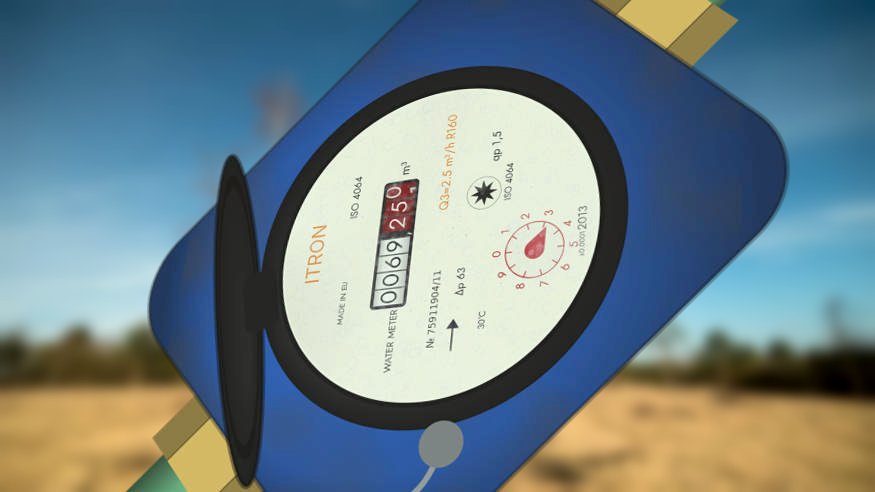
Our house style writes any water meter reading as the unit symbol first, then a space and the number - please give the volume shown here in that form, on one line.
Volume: m³ 69.2503
